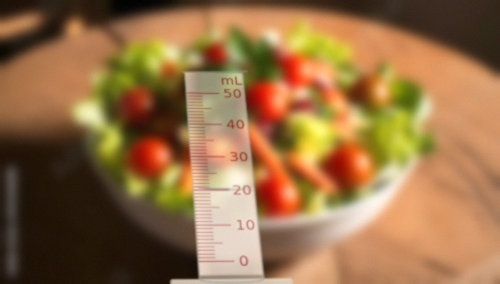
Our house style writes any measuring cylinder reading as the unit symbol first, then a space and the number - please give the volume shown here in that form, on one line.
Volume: mL 20
